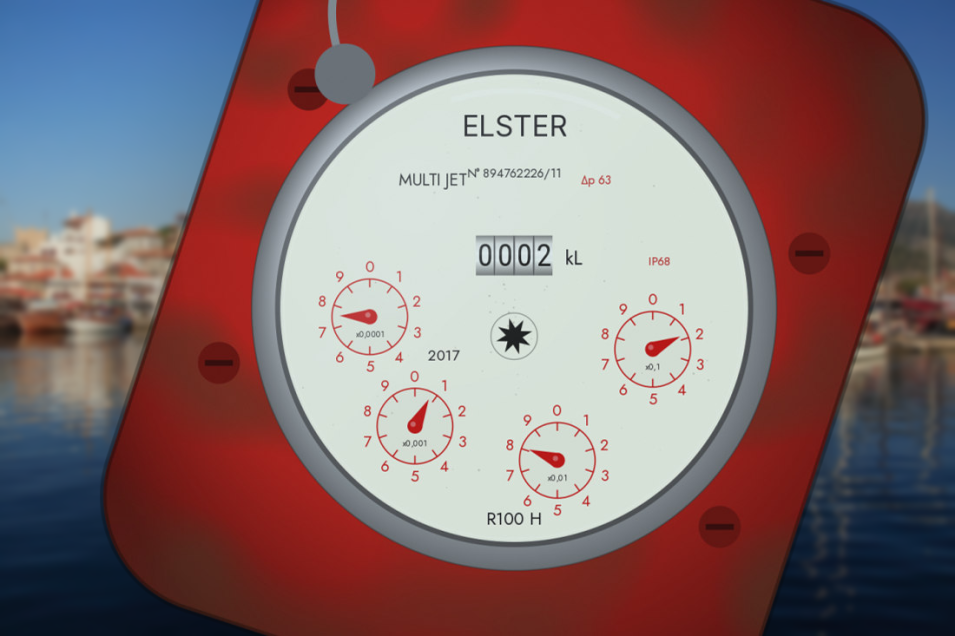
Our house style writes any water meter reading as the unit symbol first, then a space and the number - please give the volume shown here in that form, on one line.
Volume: kL 2.1807
